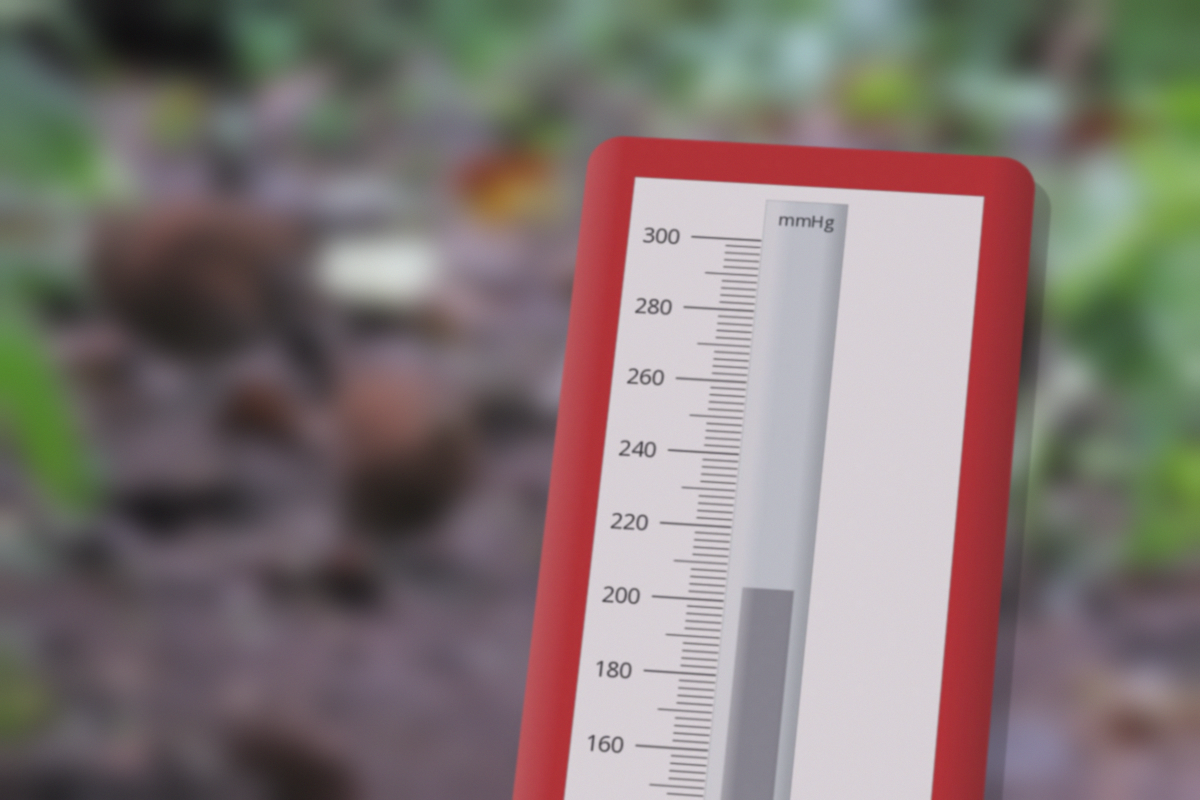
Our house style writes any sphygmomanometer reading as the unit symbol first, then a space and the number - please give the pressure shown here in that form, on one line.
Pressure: mmHg 204
